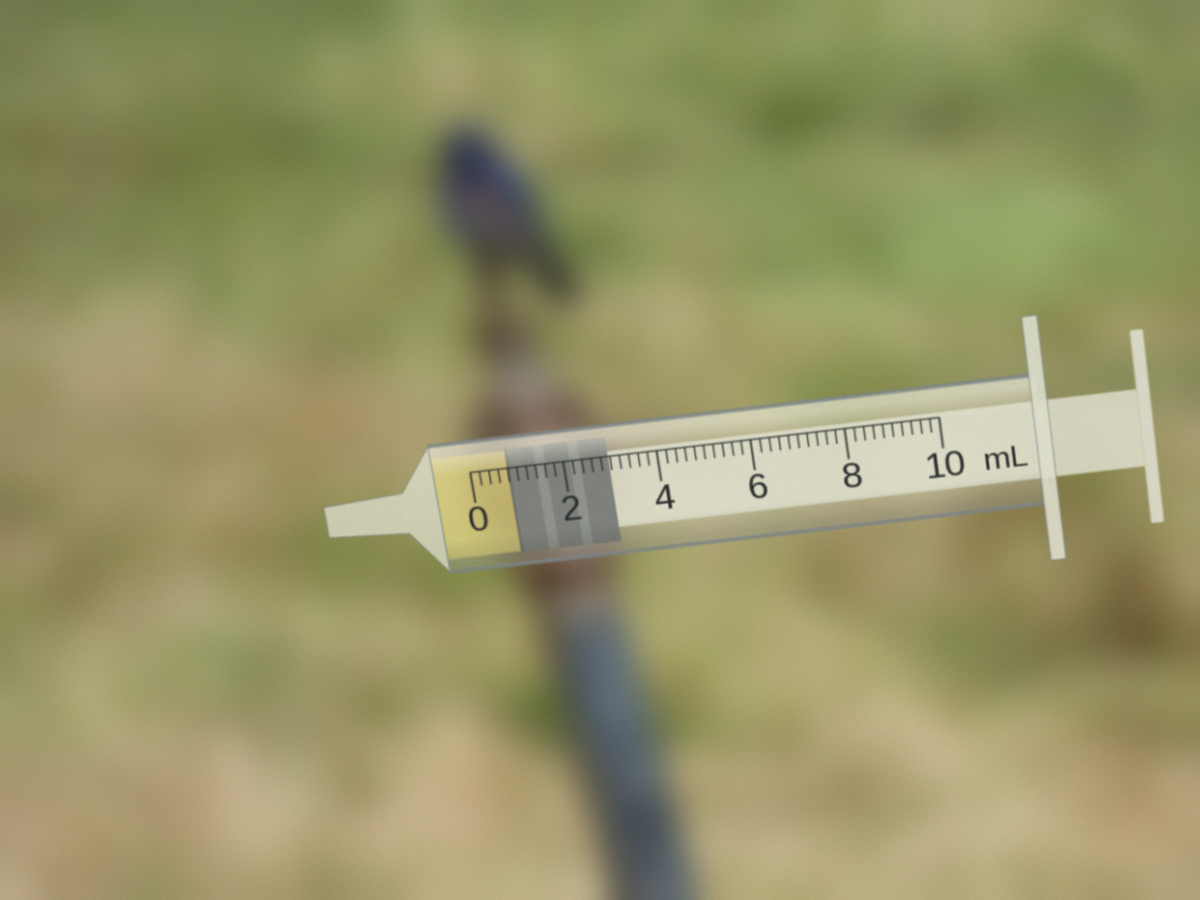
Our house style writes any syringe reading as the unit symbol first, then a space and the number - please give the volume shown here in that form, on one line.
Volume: mL 0.8
